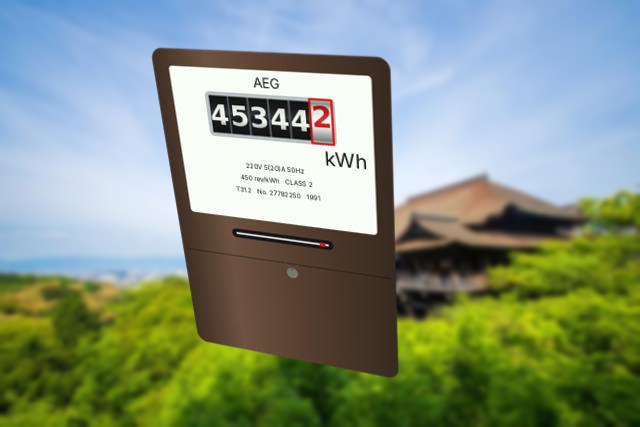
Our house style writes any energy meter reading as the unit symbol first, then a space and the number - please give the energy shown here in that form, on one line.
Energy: kWh 45344.2
